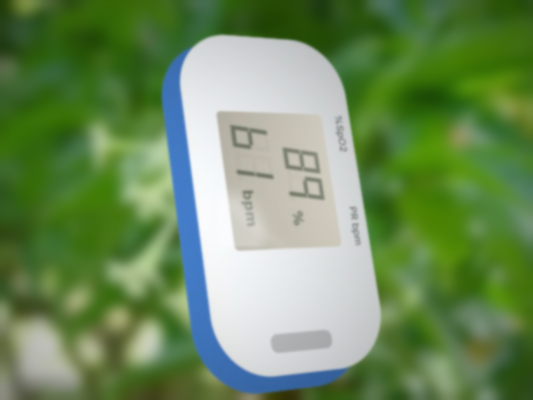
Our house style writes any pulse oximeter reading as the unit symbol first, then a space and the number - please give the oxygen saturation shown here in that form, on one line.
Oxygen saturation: % 89
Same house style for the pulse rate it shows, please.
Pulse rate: bpm 61
